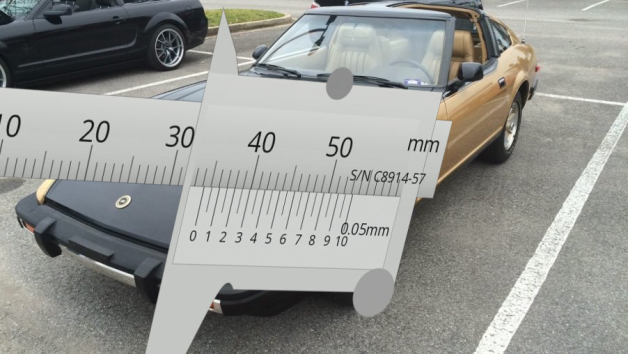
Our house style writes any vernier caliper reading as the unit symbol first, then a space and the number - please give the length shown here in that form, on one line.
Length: mm 34.2
